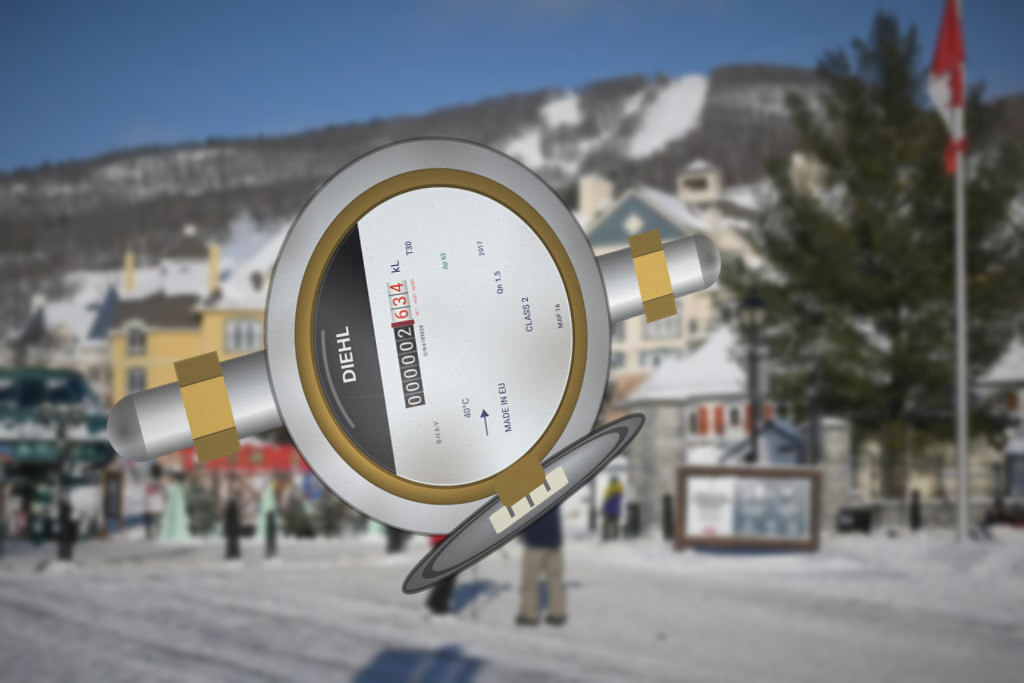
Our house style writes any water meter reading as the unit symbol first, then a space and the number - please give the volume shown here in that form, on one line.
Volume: kL 2.634
